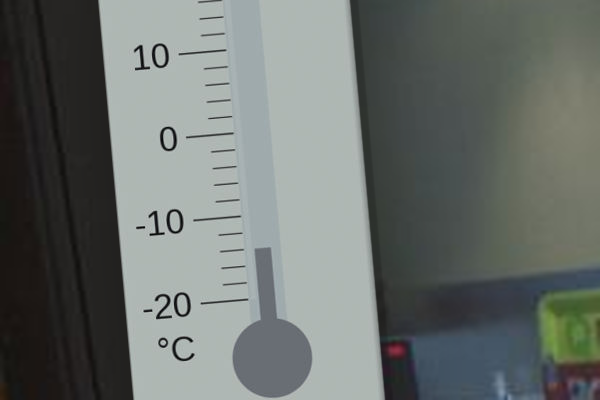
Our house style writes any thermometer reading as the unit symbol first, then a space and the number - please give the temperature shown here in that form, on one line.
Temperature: °C -14
